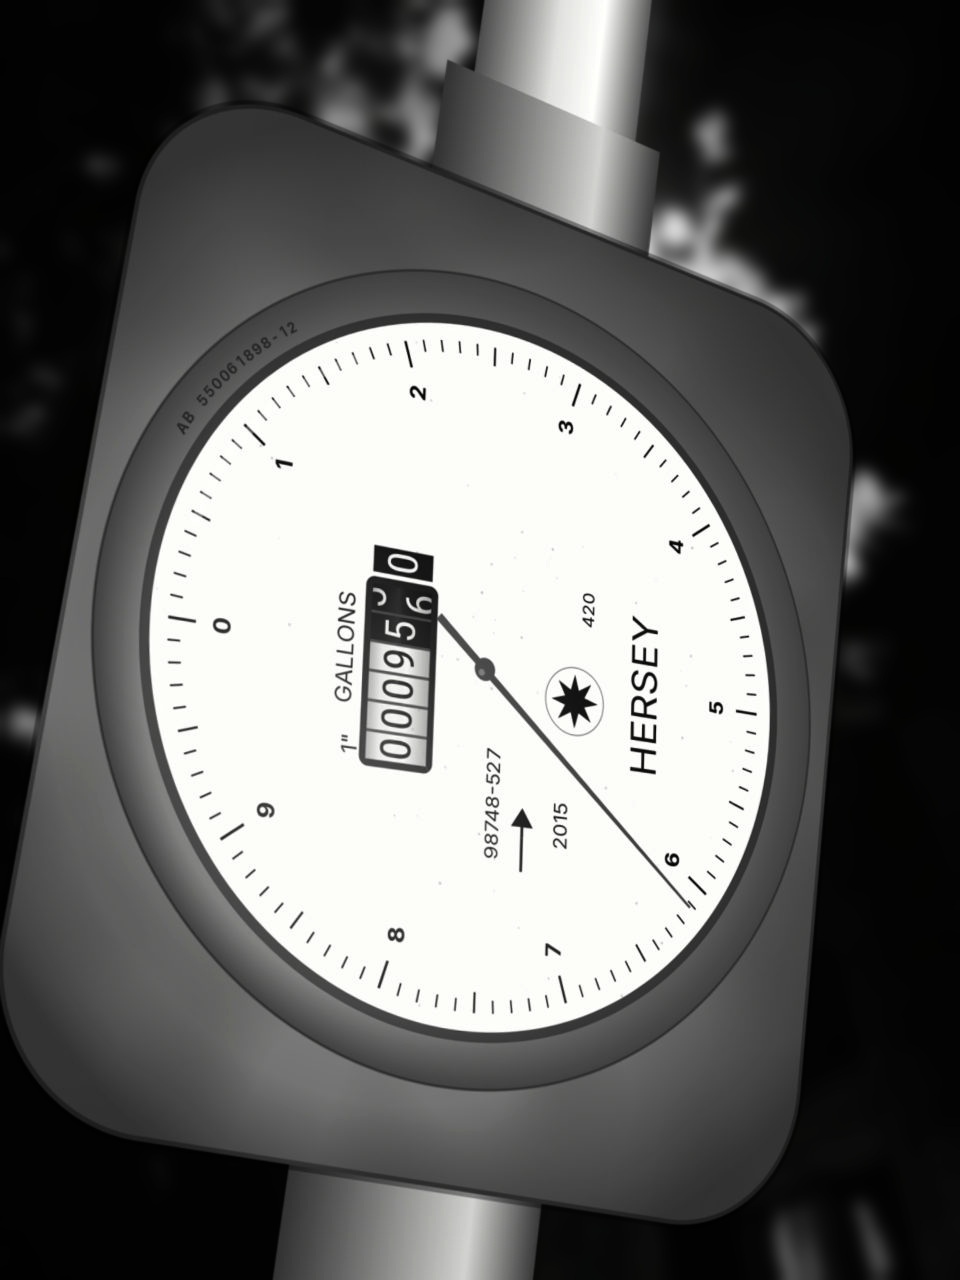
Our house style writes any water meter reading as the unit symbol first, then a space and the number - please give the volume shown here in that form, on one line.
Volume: gal 9556.1
